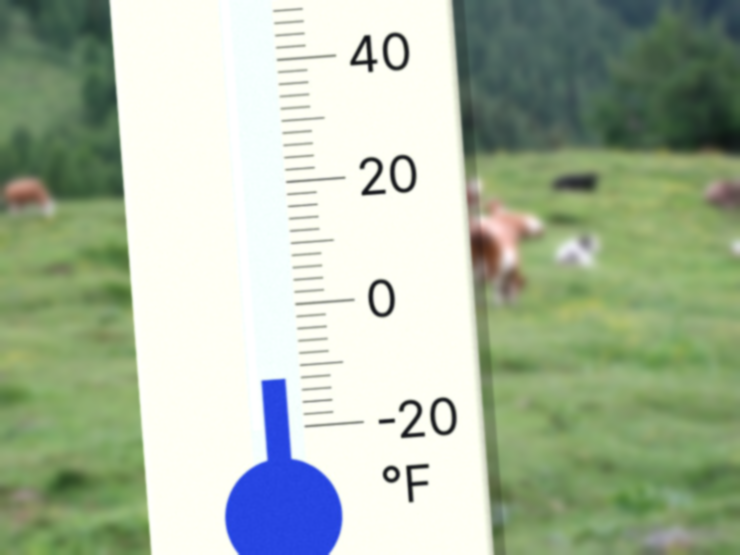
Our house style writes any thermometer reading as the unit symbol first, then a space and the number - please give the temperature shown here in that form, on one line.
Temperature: °F -12
